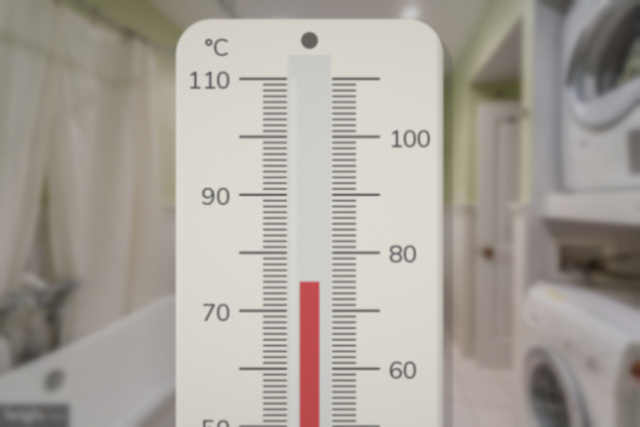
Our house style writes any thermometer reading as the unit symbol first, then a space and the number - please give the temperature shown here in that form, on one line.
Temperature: °C 75
